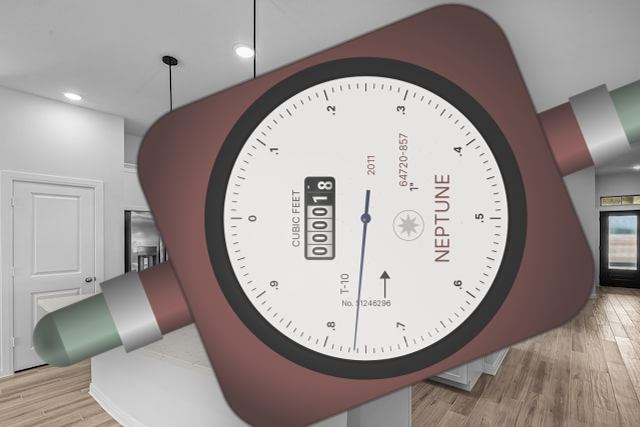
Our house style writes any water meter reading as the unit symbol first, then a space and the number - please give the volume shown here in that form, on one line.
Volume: ft³ 17.76
